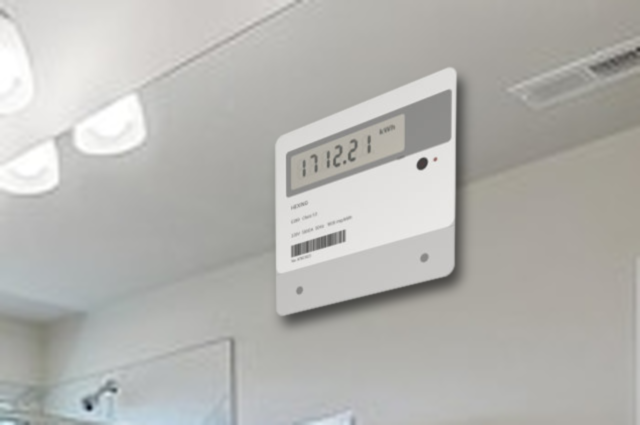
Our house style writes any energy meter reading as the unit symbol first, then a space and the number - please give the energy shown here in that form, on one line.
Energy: kWh 1712.21
